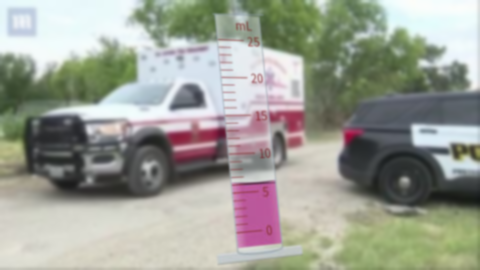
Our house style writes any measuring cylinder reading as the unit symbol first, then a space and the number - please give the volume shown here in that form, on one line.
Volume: mL 6
